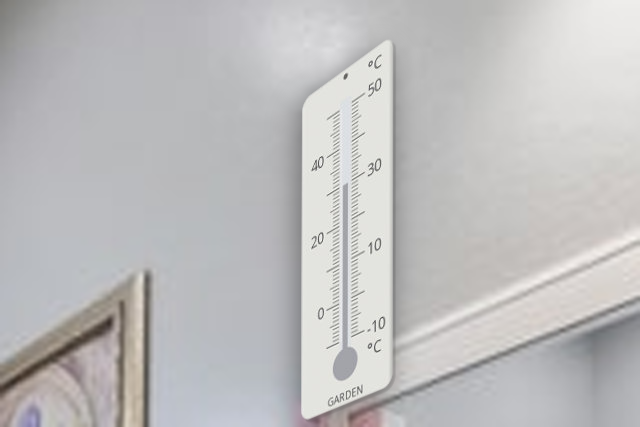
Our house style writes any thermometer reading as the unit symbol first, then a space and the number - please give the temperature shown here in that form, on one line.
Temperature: °C 30
